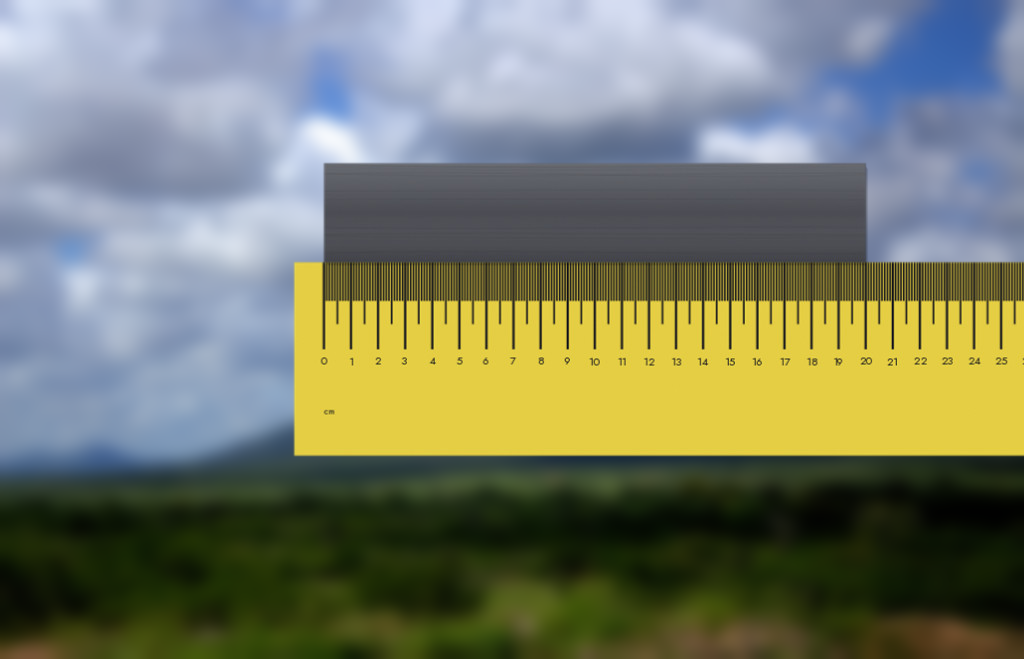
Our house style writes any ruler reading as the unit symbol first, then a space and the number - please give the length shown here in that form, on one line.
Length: cm 20
